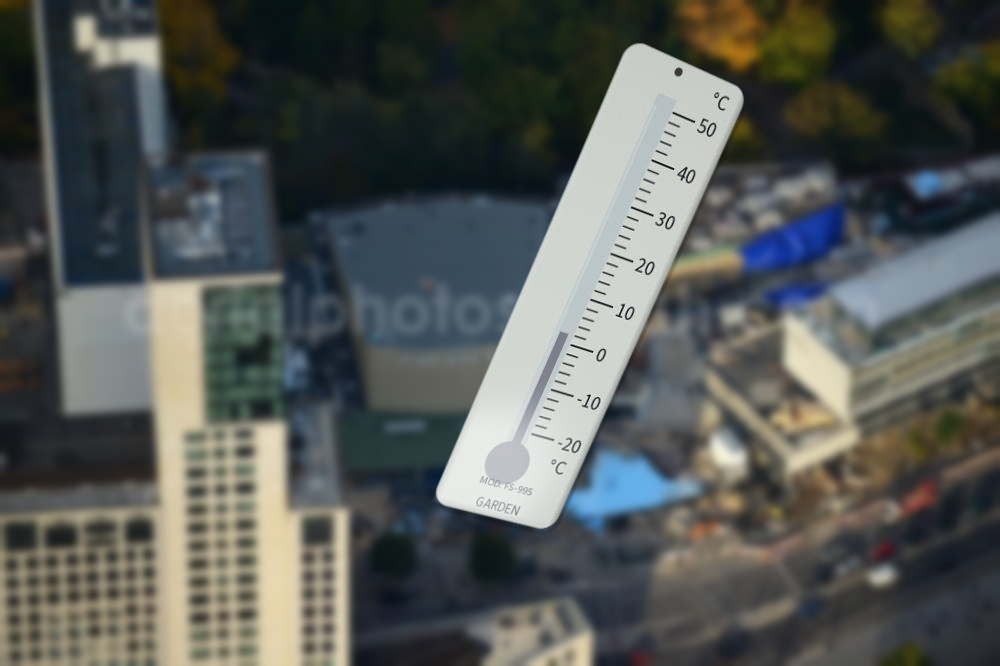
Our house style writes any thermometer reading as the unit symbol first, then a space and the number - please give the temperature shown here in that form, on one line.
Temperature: °C 2
